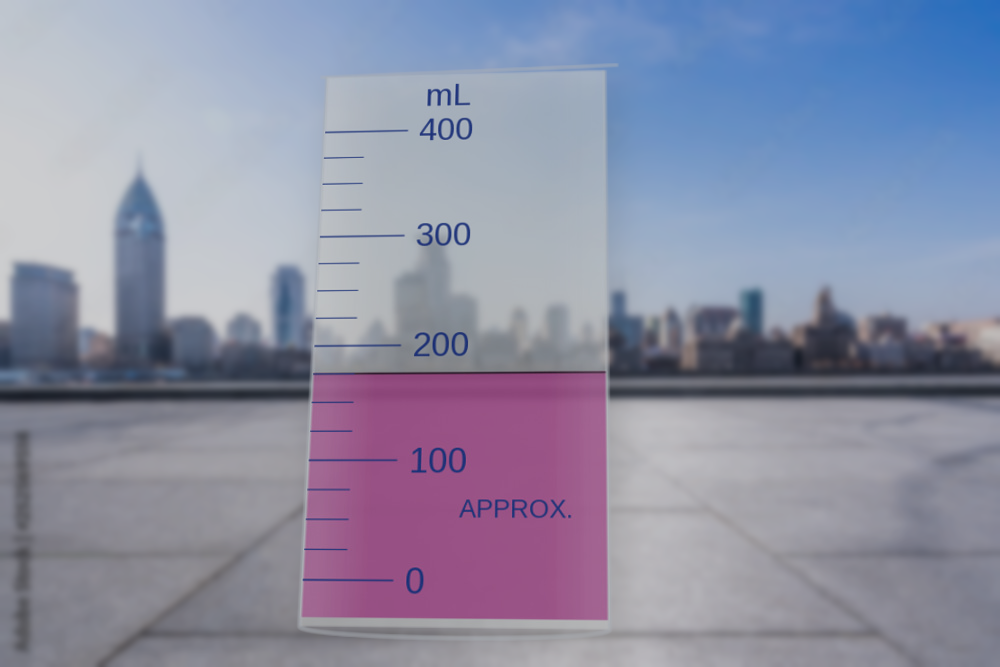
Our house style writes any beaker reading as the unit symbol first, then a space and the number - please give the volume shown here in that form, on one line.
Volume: mL 175
